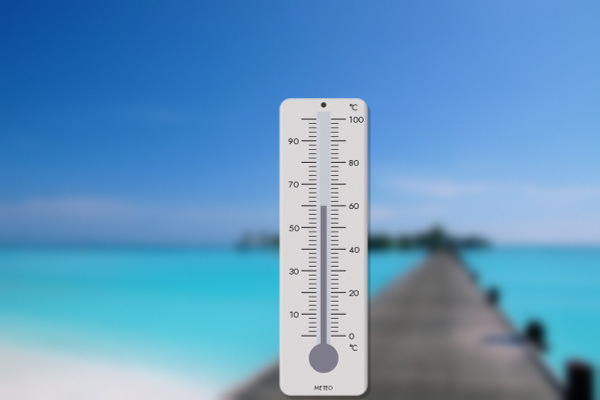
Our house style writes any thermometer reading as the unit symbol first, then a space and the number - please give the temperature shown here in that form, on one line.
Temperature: °C 60
